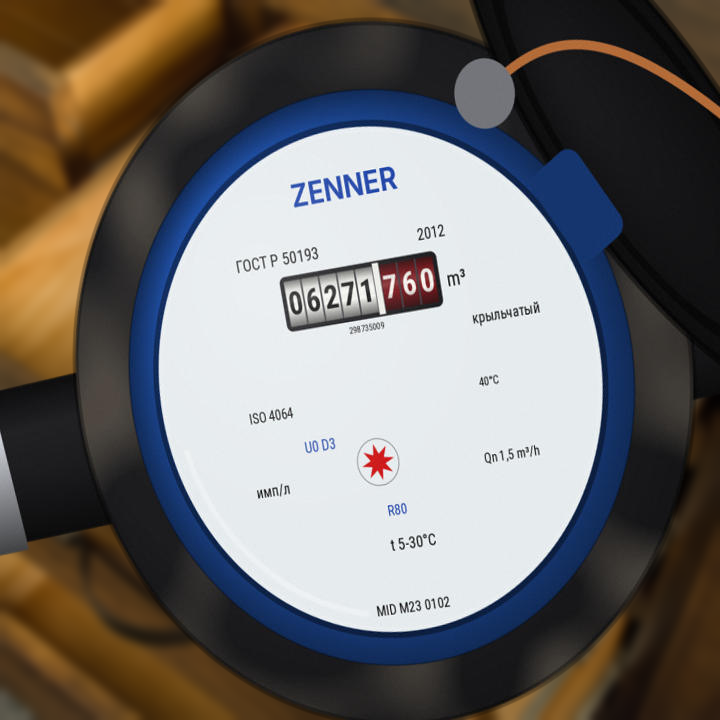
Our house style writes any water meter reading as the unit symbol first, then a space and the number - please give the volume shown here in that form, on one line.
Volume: m³ 6271.760
